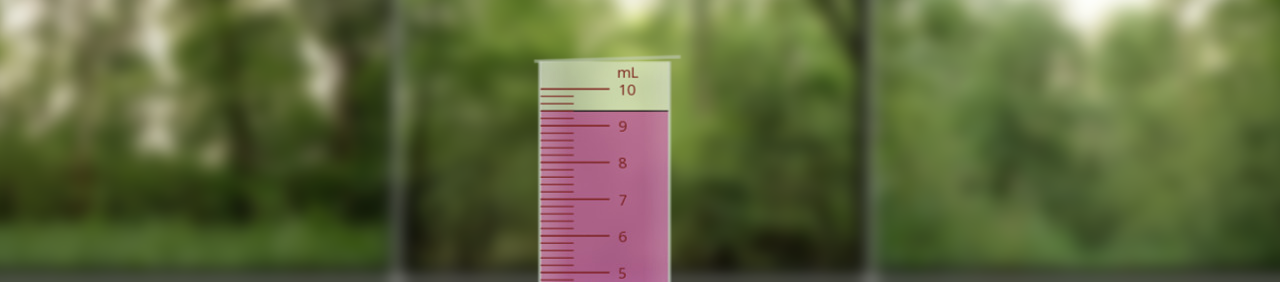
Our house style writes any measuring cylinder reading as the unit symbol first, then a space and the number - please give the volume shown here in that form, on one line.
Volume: mL 9.4
